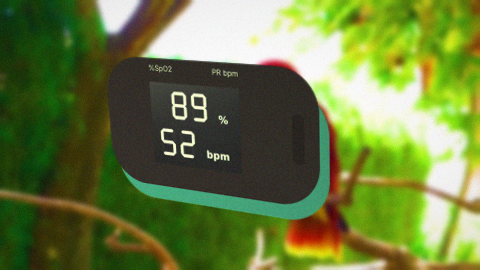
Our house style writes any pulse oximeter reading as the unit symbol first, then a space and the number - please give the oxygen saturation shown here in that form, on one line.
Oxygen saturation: % 89
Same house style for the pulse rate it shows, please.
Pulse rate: bpm 52
